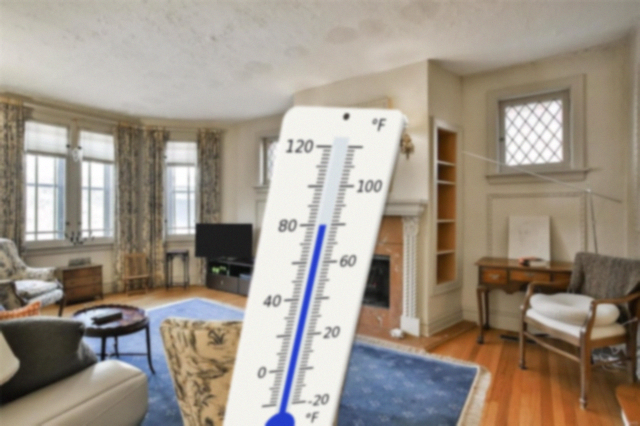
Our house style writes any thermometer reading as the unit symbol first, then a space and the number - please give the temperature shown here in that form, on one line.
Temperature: °F 80
